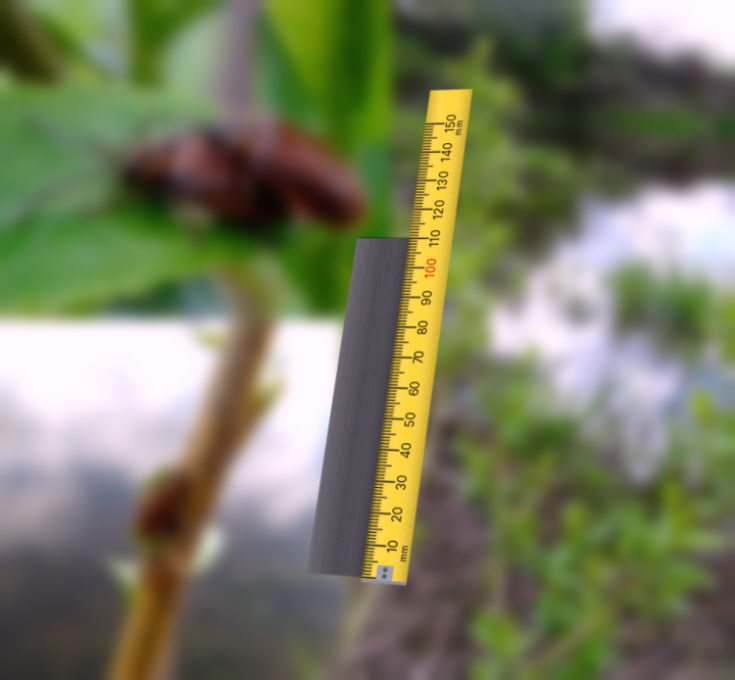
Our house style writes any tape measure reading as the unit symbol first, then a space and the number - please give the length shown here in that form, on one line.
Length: mm 110
